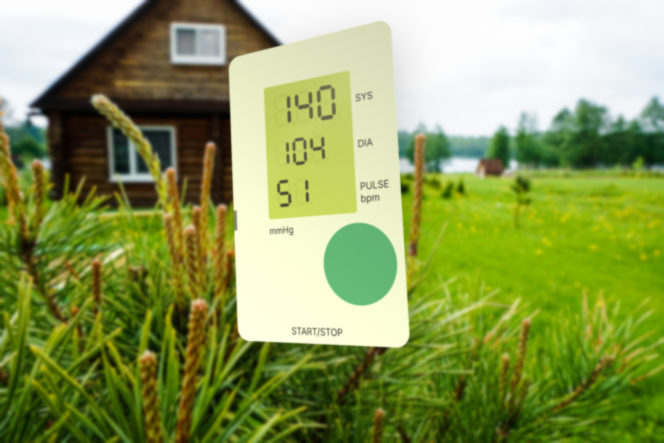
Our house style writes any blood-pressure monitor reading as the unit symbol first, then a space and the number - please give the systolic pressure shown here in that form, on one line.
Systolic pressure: mmHg 140
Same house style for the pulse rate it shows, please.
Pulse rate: bpm 51
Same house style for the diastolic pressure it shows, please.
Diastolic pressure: mmHg 104
